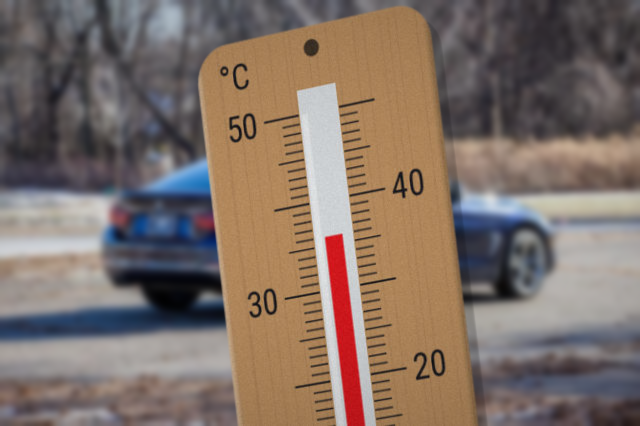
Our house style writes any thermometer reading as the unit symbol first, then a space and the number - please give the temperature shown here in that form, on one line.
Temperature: °C 36
